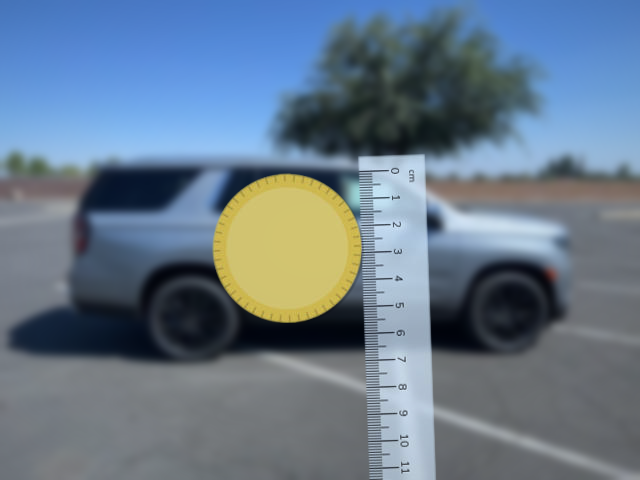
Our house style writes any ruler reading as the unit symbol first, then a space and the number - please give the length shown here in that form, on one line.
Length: cm 5.5
